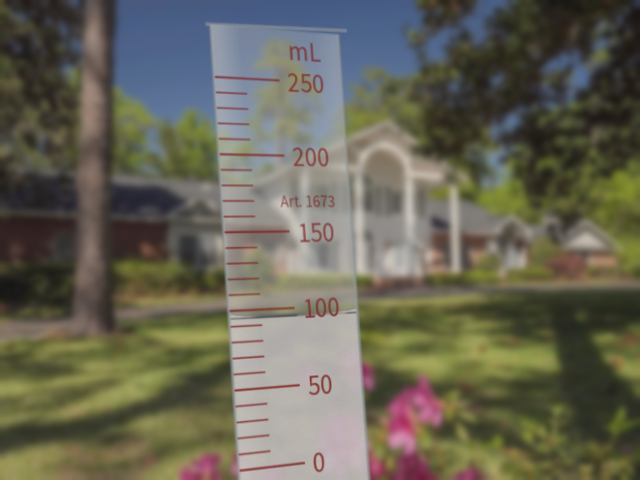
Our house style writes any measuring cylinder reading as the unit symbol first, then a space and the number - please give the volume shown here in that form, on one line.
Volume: mL 95
